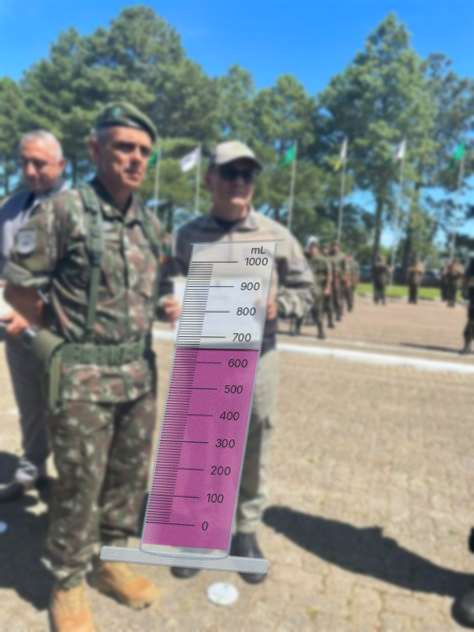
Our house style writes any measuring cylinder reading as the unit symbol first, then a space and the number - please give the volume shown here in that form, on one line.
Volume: mL 650
